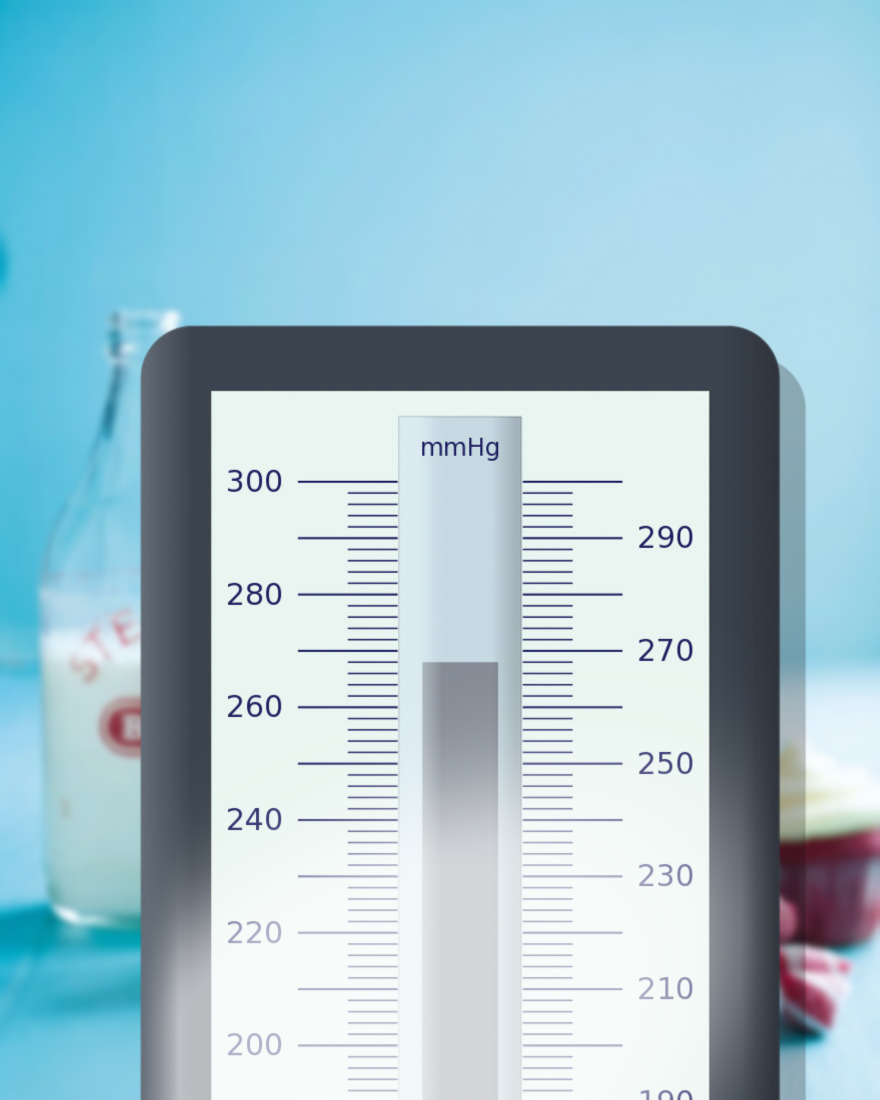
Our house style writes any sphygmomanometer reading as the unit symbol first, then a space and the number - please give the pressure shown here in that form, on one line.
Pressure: mmHg 268
